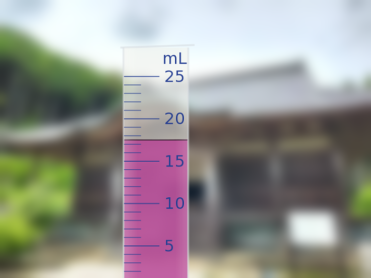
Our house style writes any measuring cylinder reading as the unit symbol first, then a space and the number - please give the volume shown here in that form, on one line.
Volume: mL 17.5
